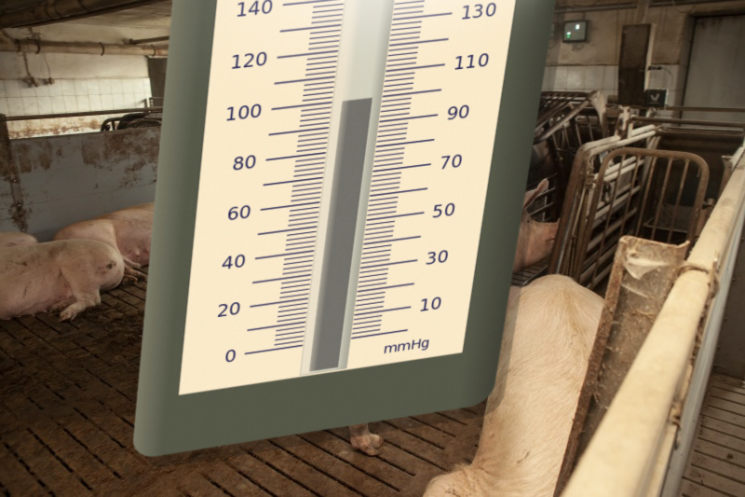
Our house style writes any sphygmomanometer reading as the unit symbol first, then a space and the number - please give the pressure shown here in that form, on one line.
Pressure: mmHg 100
